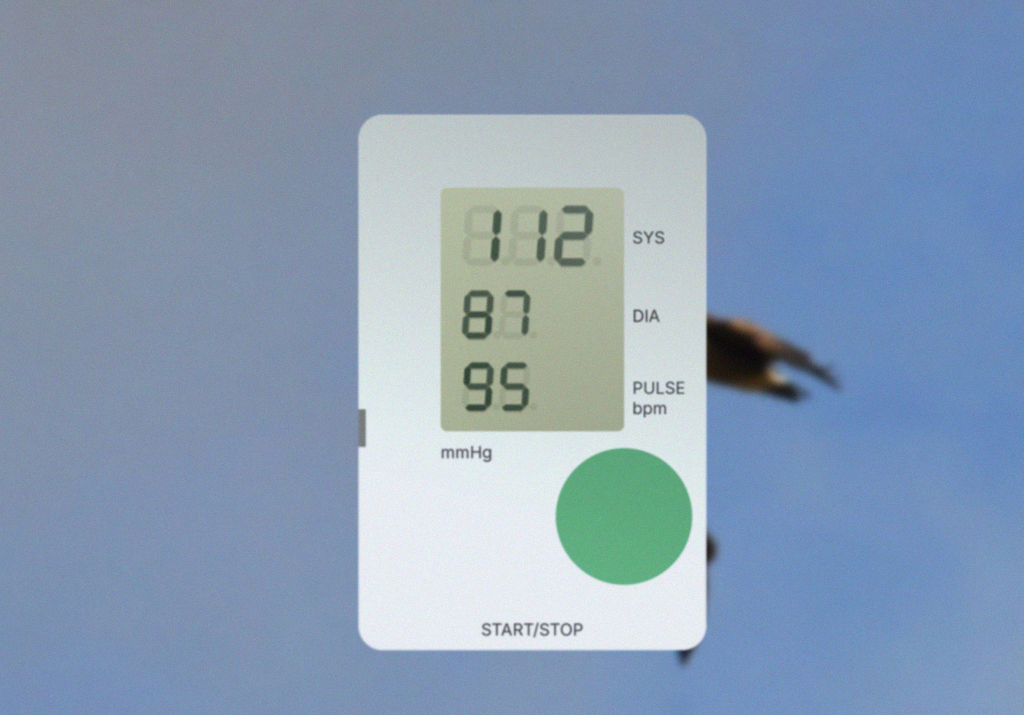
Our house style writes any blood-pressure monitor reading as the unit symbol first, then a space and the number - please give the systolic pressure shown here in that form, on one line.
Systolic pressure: mmHg 112
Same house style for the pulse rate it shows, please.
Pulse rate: bpm 95
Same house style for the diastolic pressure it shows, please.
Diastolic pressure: mmHg 87
